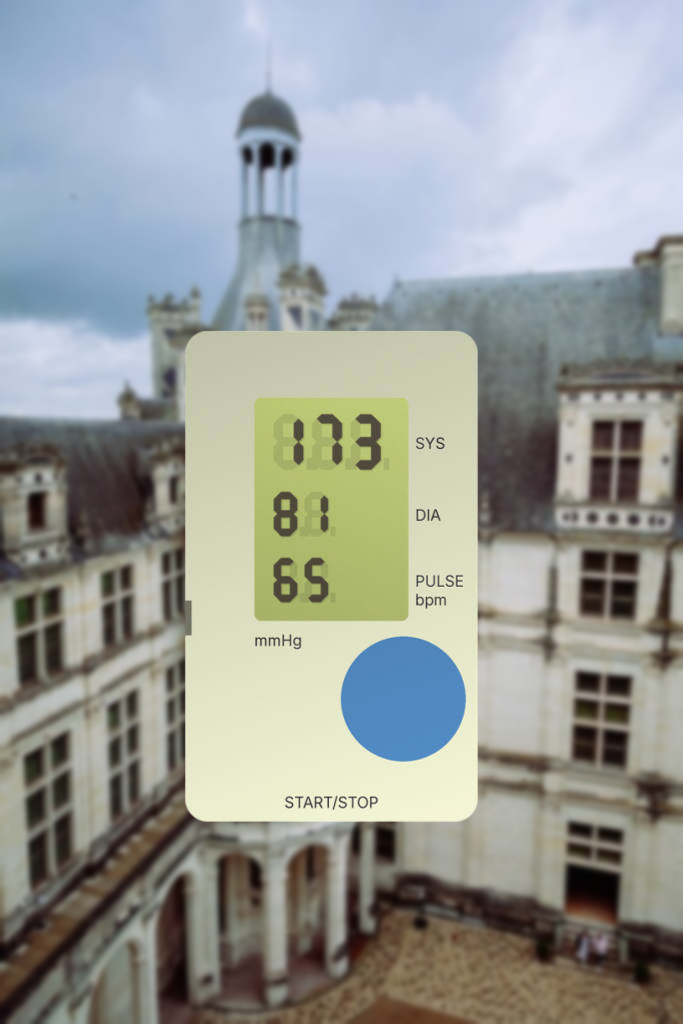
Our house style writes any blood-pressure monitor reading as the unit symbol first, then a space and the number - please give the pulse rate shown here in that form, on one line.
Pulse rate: bpm 65
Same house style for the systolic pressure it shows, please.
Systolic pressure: mmHg 173
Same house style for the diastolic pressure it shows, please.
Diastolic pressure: mmHg 81
